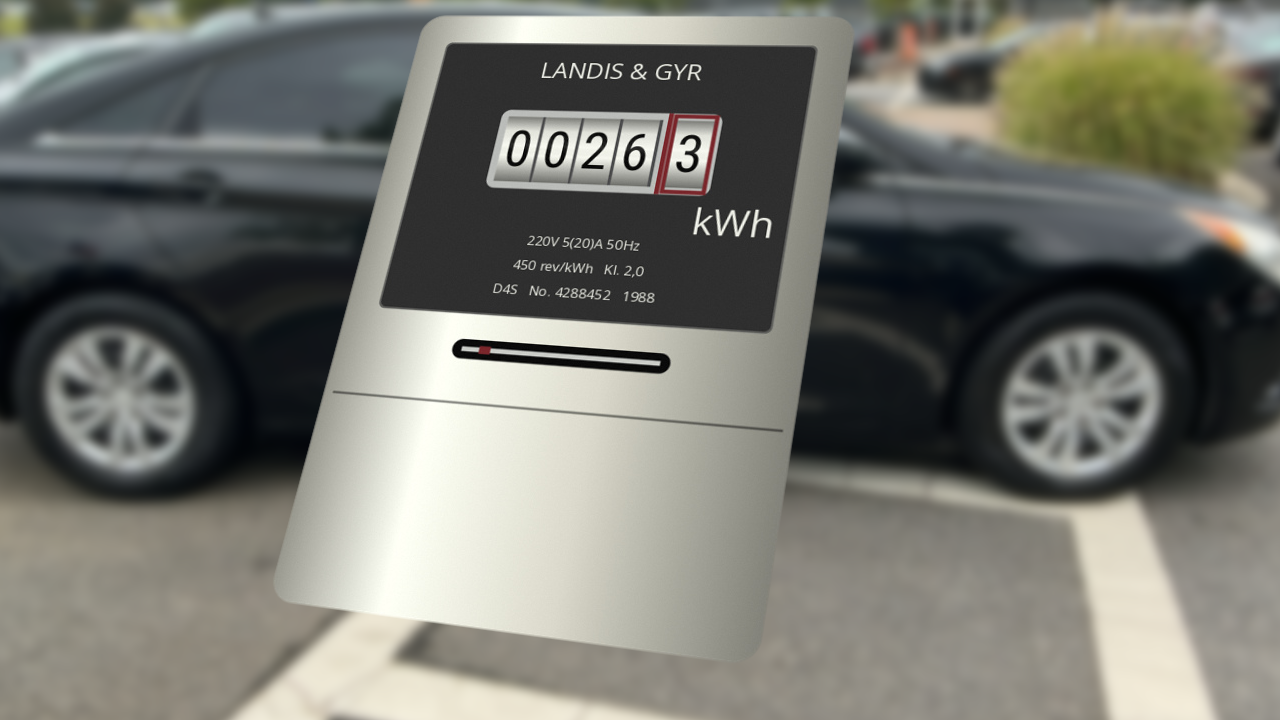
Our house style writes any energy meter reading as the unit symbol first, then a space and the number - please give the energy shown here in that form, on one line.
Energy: kWh 26.3
